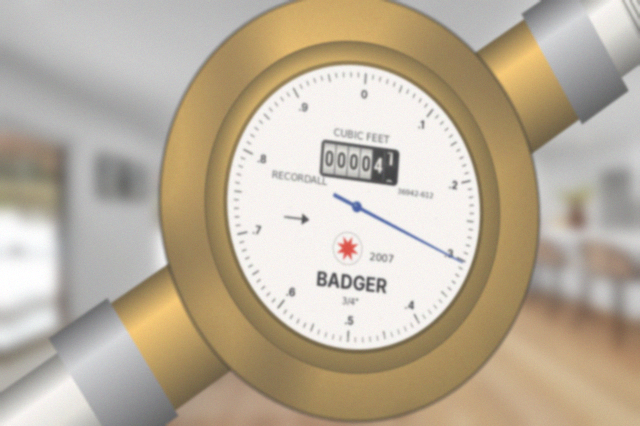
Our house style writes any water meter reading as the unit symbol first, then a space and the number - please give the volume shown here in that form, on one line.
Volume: ft³ 41.30
